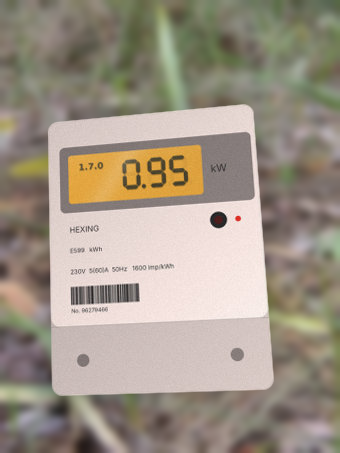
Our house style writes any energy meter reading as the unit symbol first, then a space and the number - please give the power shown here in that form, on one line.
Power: kW 0.95
